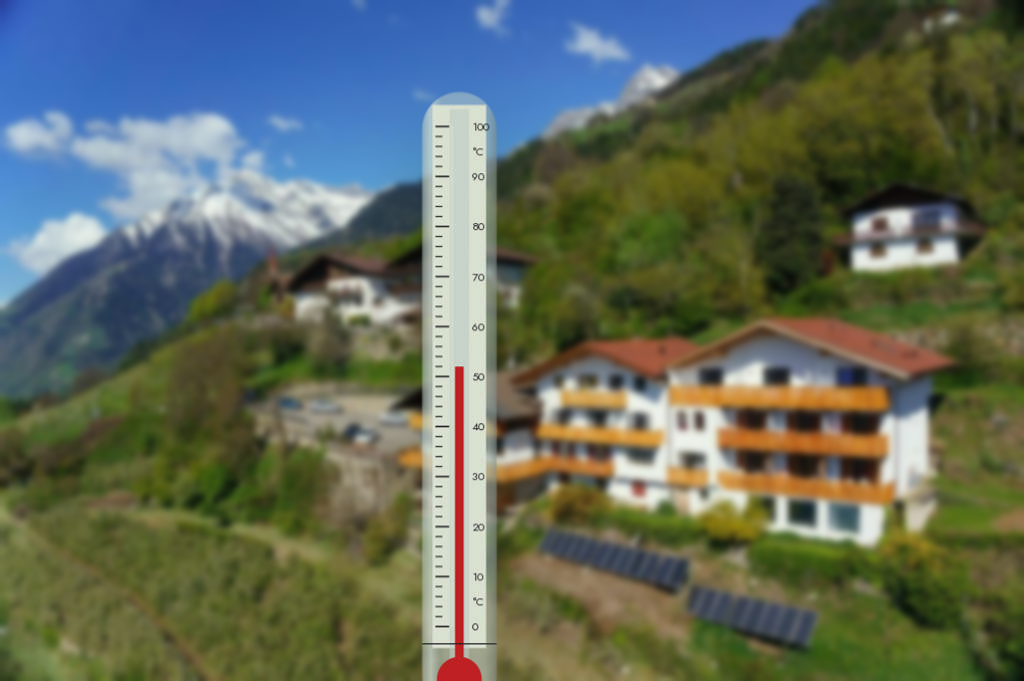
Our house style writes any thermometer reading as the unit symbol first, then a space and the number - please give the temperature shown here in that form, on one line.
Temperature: °C 52
